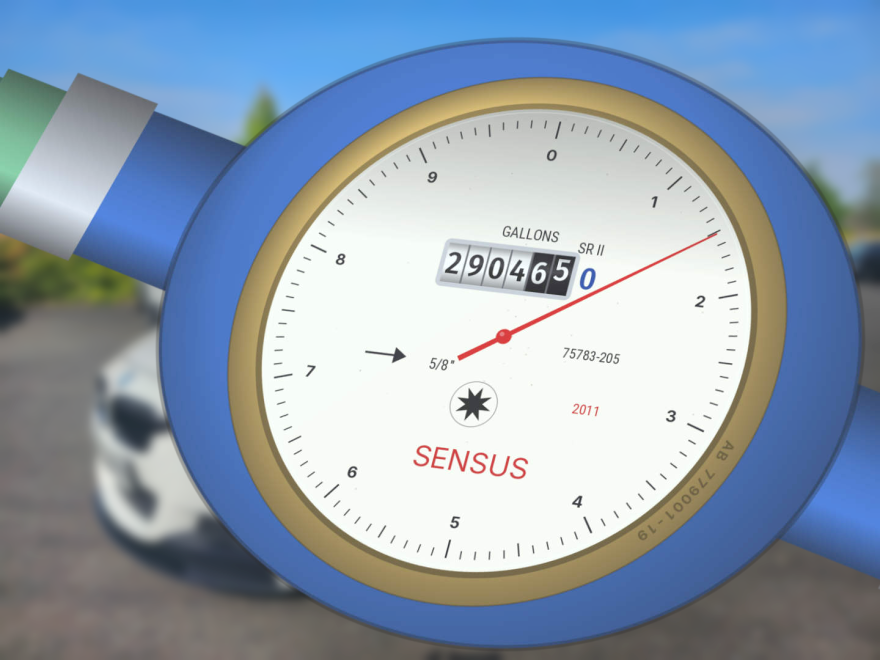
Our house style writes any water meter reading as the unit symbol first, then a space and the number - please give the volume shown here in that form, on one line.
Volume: gal 2904651.5
